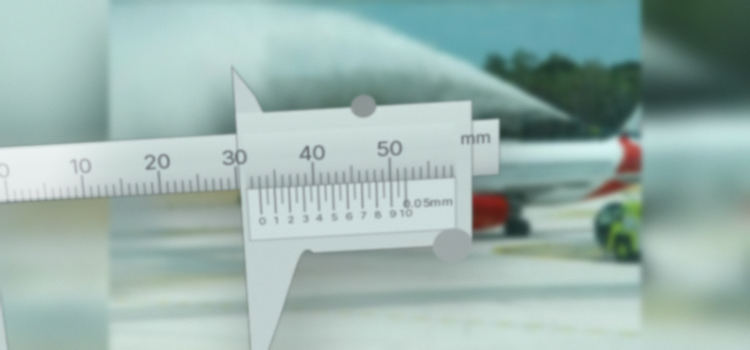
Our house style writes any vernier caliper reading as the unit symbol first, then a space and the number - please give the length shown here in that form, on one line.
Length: mm 33.0
